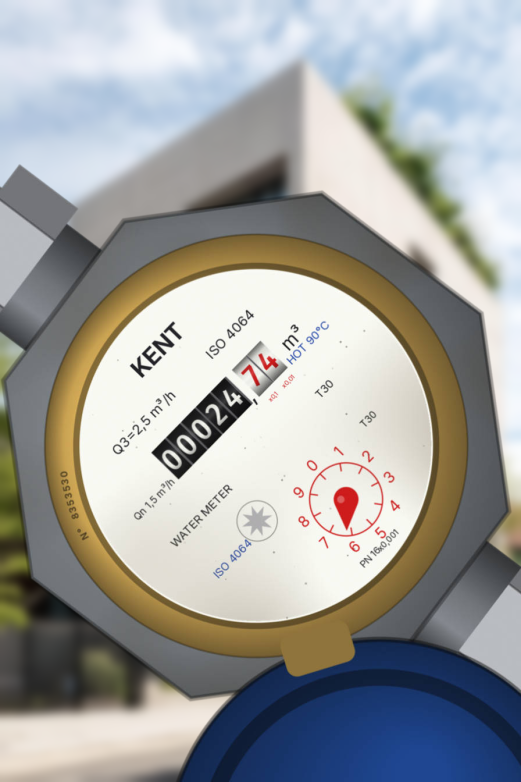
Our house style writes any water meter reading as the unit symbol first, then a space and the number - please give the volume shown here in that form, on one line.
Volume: m³ 24.746
